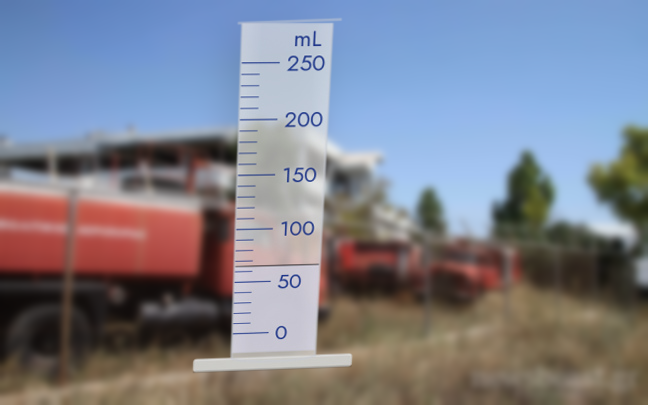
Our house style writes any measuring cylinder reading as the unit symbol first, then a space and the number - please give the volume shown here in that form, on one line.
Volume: mL 65
